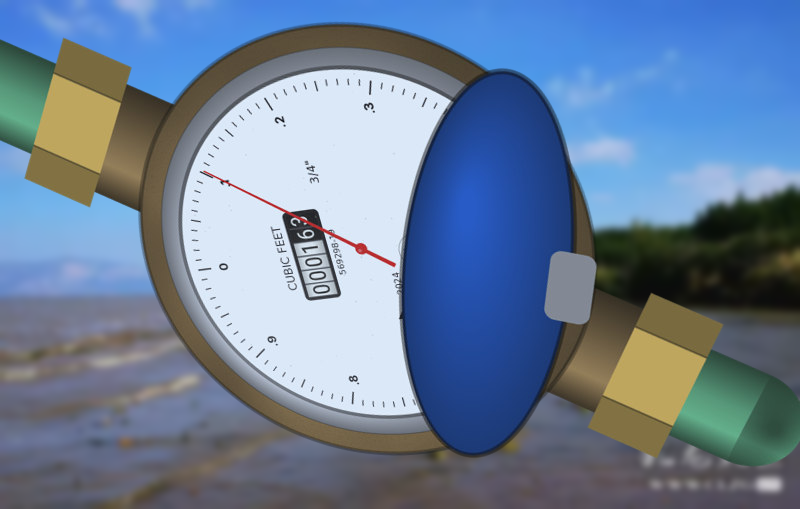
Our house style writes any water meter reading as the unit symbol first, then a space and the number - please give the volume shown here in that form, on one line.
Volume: ft³ 163.10
